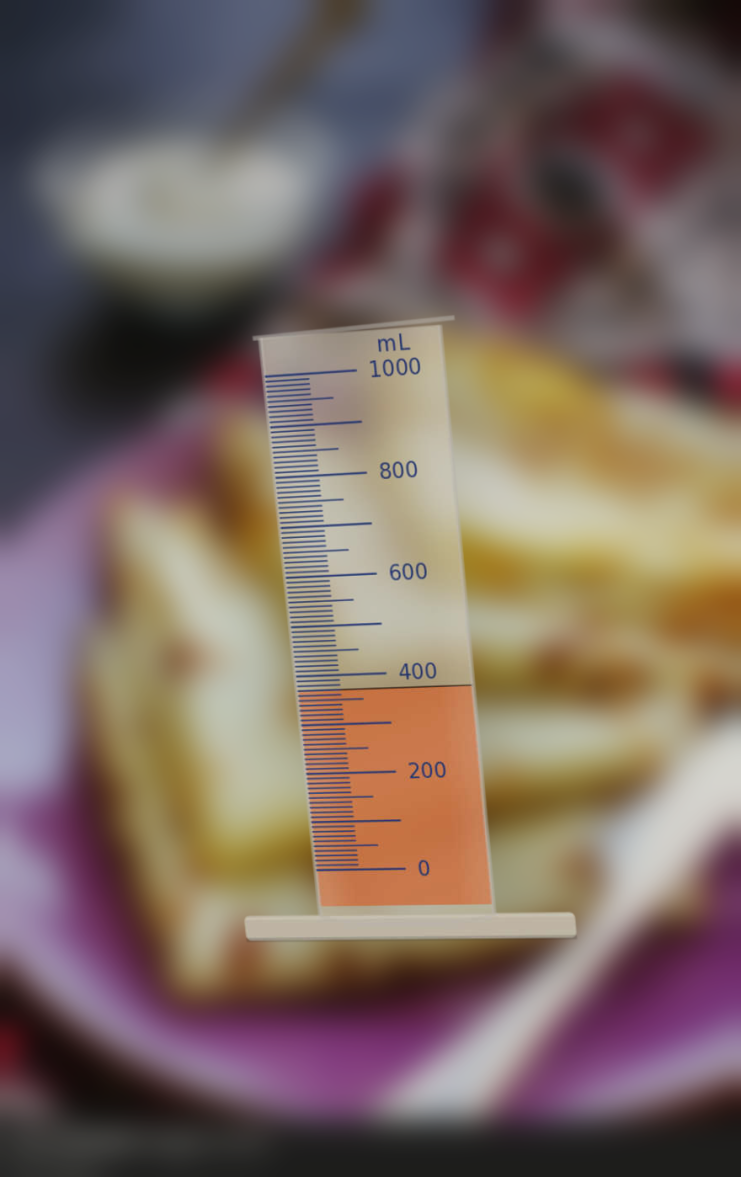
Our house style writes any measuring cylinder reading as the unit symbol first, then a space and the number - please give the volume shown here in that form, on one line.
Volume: mL 370
